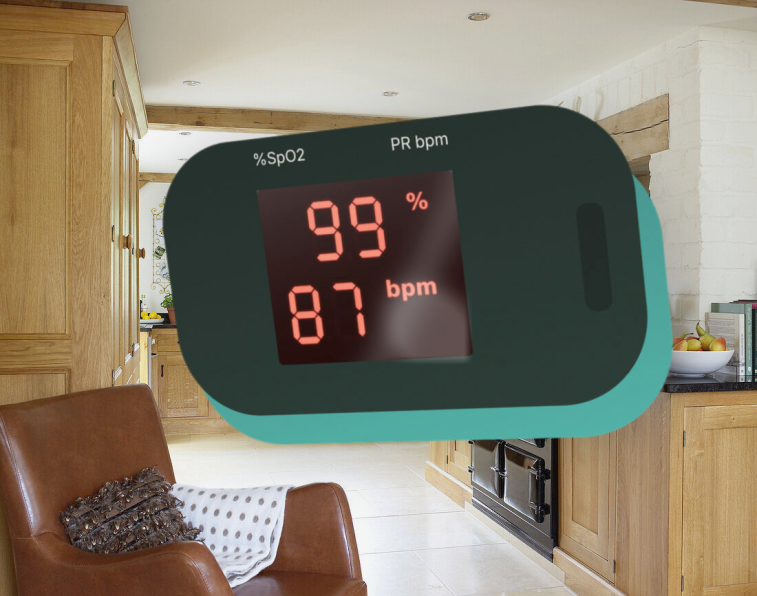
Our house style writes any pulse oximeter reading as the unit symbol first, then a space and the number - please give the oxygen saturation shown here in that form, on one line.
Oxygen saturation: % 99
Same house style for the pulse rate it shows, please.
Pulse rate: bpm 87
